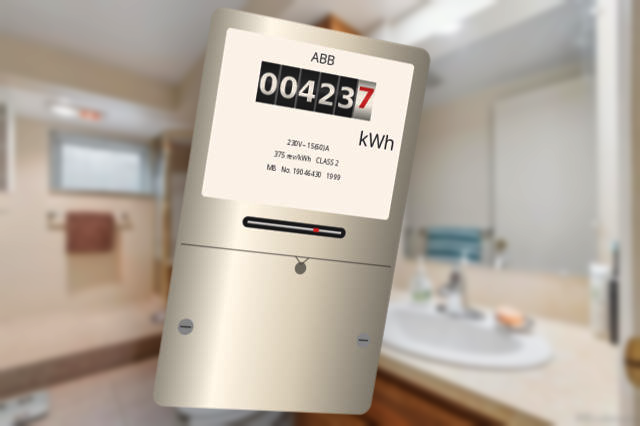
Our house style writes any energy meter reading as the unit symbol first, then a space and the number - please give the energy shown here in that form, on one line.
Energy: kWh 423.7
